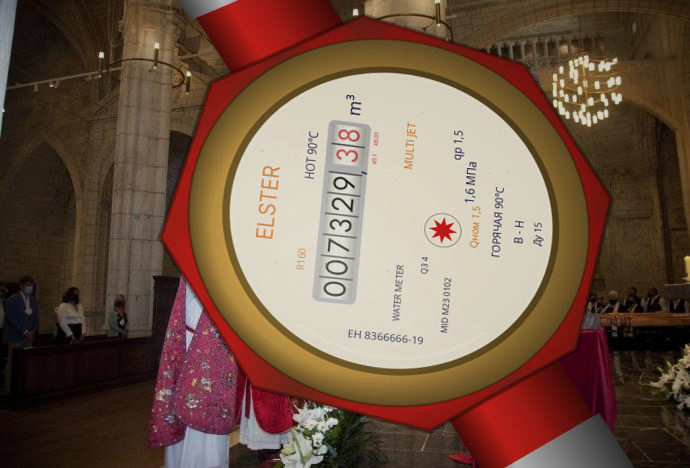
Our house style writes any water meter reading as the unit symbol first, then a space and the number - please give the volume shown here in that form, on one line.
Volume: m³ 7329.38
